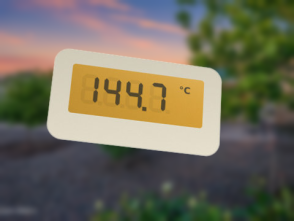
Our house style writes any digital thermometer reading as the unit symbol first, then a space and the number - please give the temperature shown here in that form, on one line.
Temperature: °C 144.7
